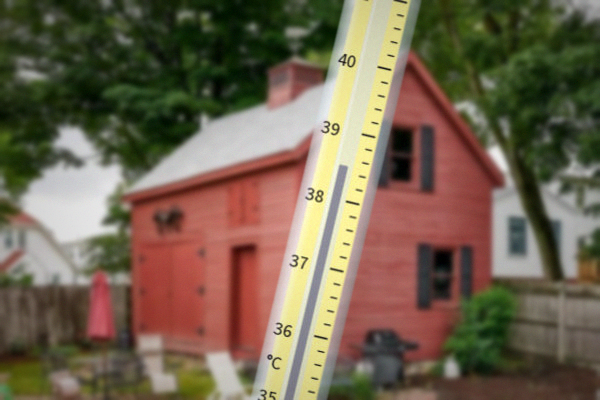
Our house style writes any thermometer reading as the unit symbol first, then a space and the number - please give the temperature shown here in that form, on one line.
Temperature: °C 38.5
